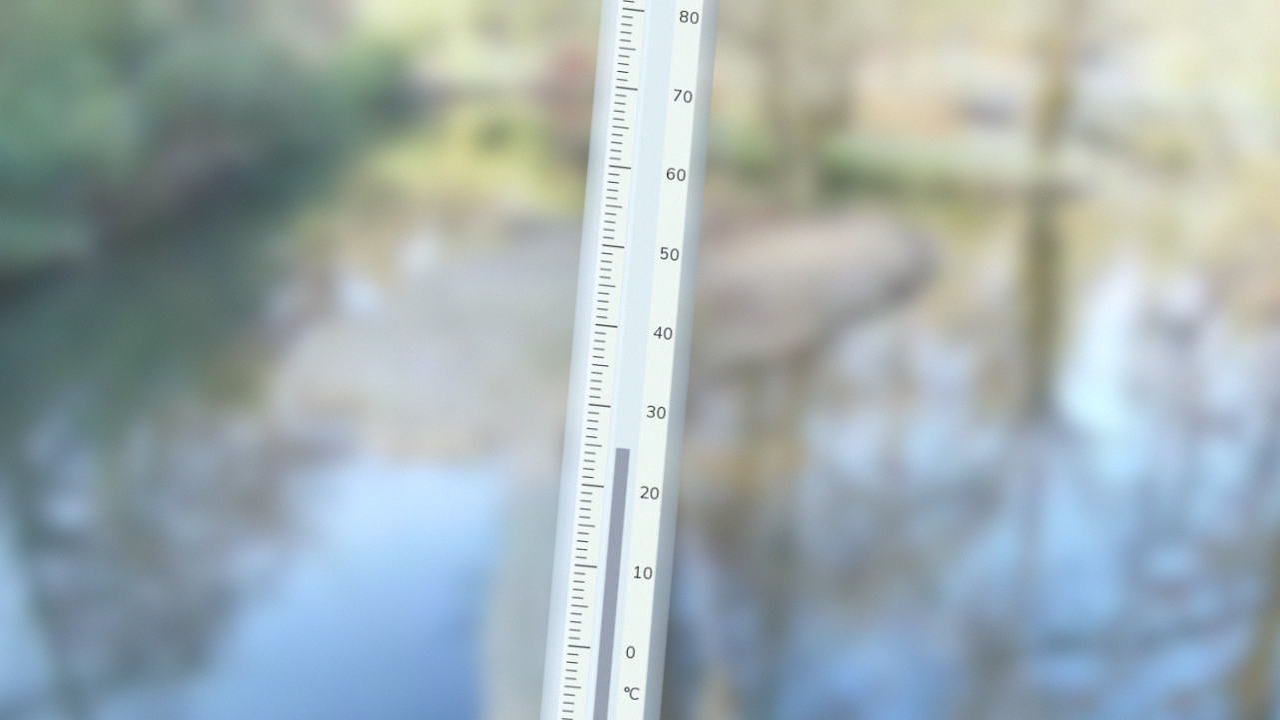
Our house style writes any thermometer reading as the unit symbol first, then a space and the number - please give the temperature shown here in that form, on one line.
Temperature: °C 25
